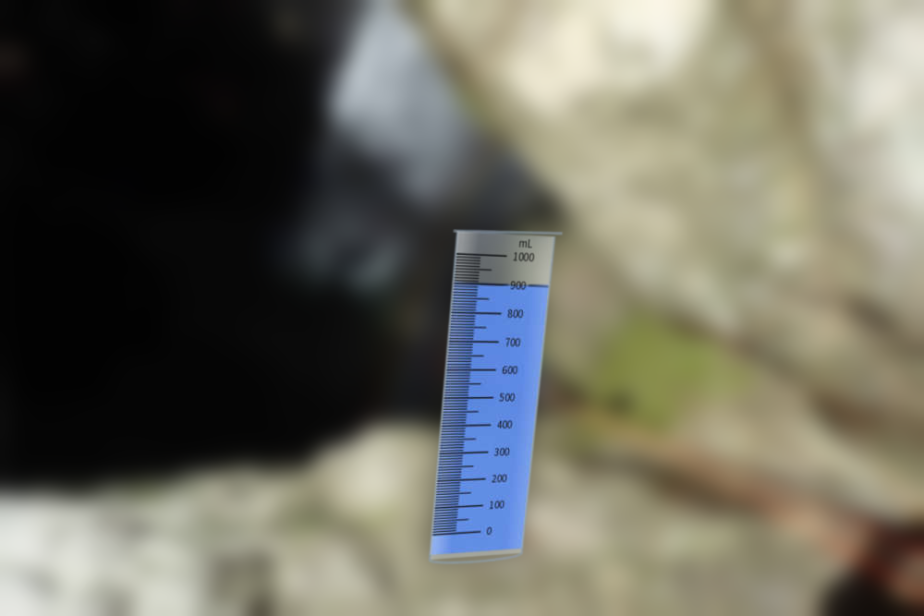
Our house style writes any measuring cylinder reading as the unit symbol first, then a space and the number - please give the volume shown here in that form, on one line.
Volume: mL 900
